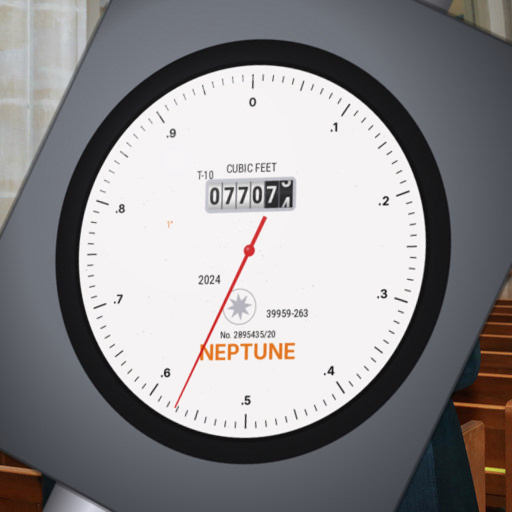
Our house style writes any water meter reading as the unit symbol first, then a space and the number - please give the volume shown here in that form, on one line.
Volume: ft³ 77073.57
